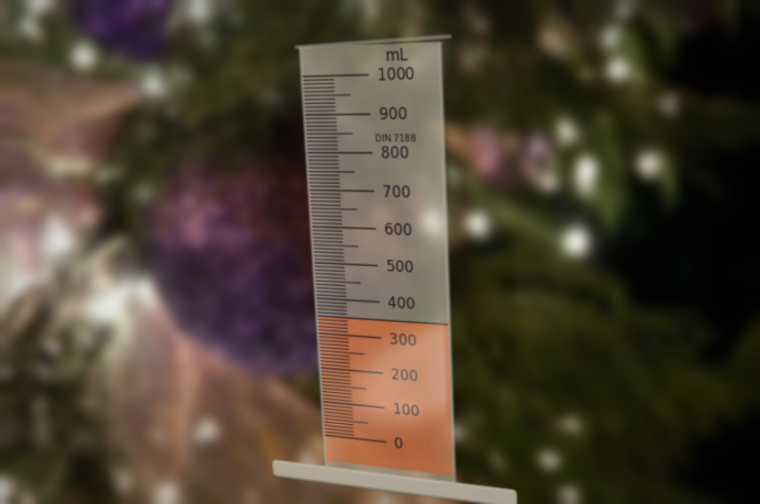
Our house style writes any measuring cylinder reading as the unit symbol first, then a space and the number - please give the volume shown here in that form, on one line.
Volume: mL 350
